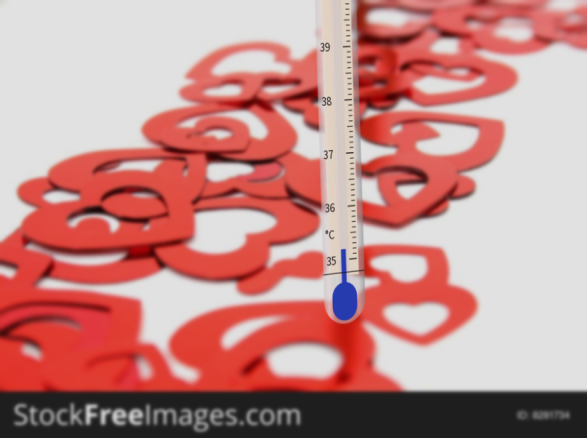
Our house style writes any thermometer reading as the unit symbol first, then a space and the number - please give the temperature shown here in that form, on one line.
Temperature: °C 35.2
